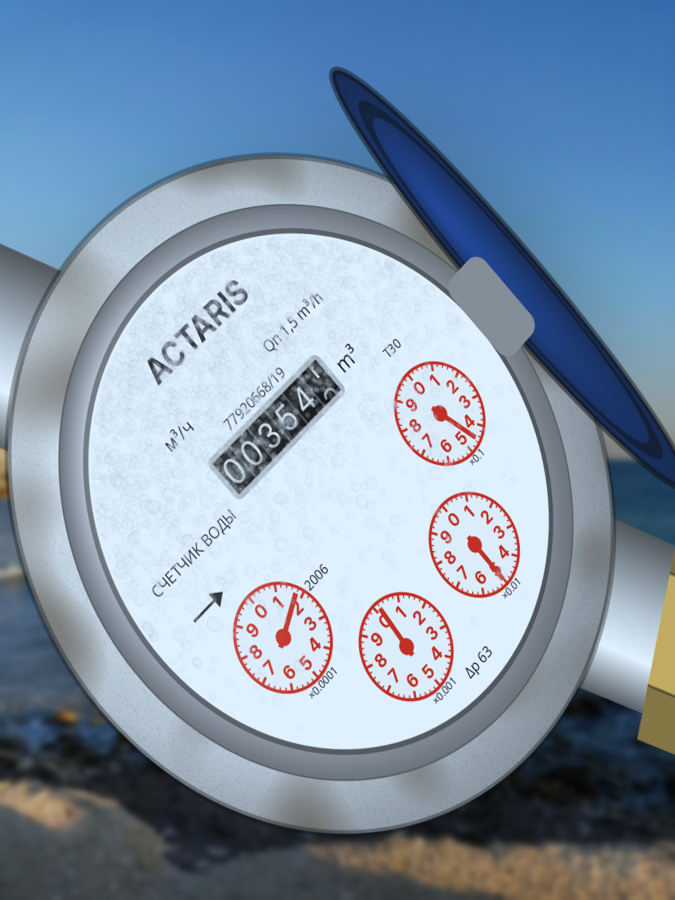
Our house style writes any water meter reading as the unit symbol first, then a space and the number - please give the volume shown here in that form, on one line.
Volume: m³ 3541.4501
